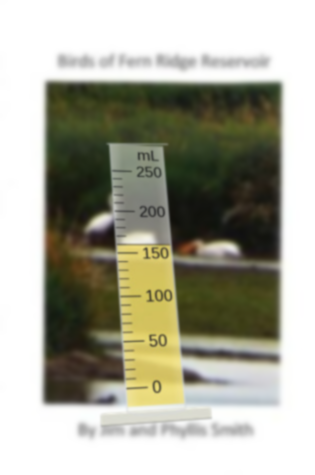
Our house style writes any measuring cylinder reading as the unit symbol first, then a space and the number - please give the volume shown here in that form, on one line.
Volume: mL 160
